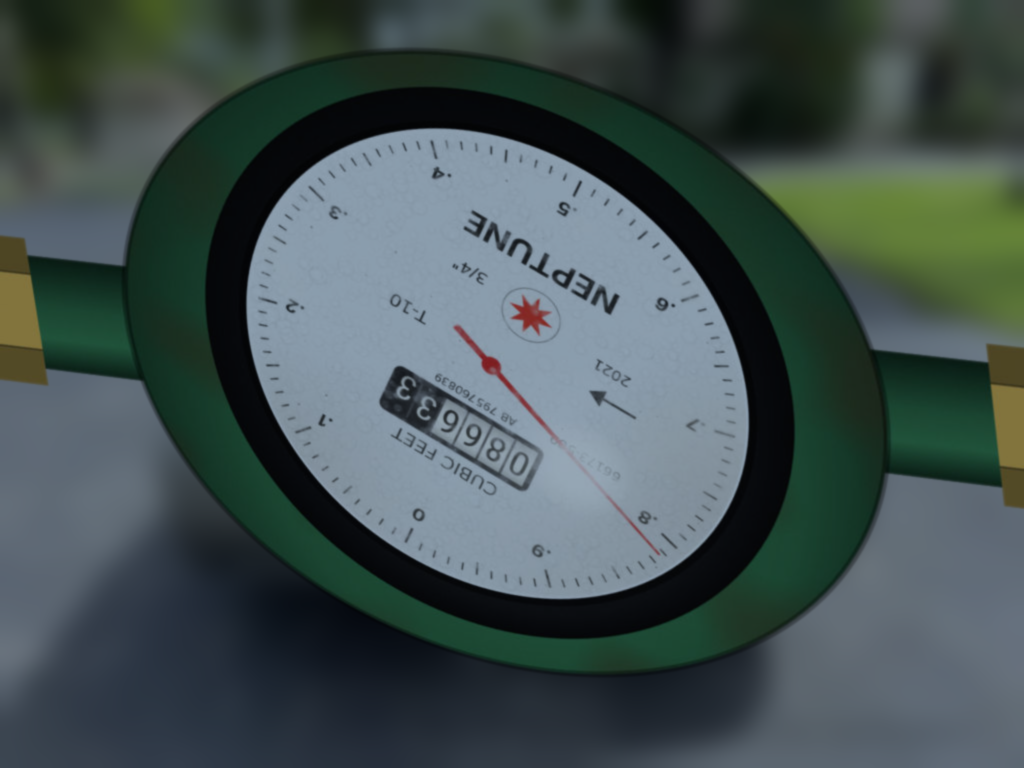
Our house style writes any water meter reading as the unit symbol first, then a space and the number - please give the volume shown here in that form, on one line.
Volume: ft³ 86632.81
